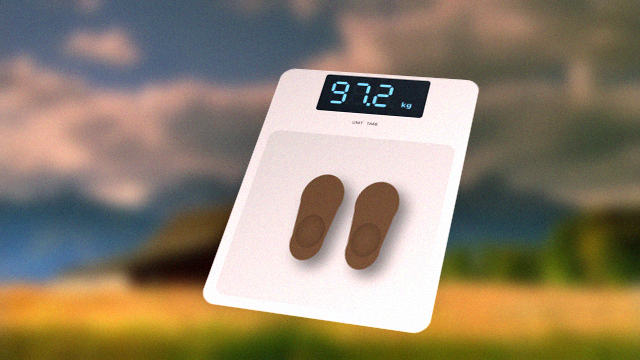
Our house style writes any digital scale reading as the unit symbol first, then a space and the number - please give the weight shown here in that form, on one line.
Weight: kg 97.2
